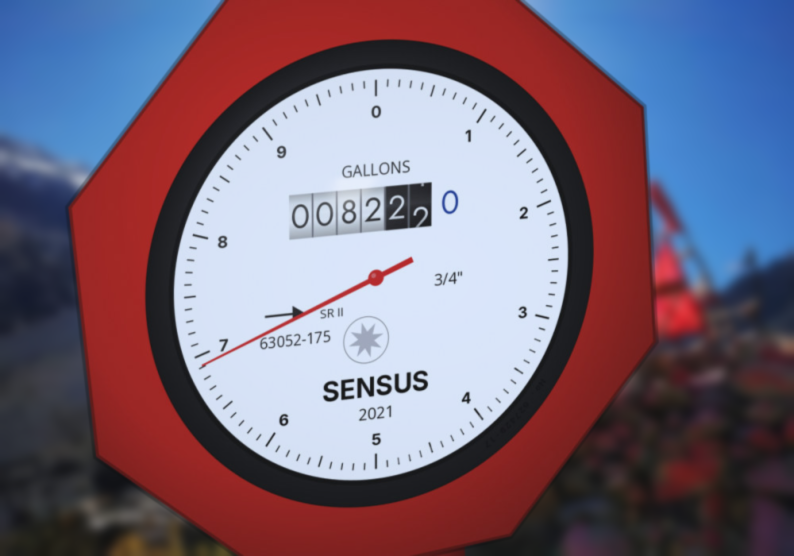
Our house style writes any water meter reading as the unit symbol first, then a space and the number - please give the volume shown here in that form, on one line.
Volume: gal 82216.9
